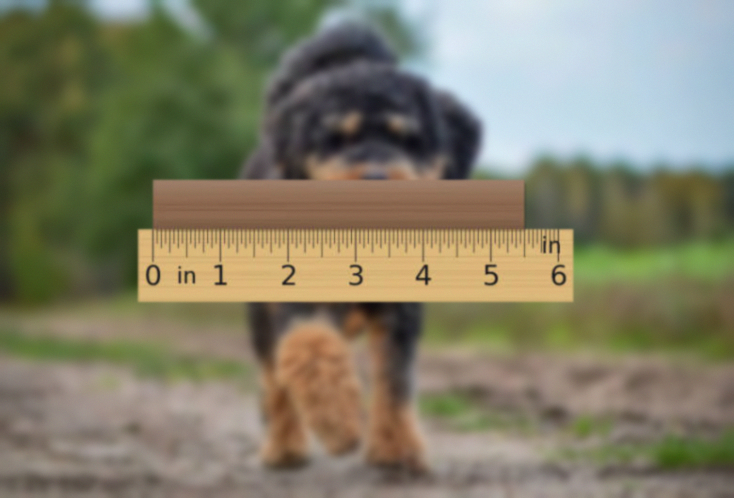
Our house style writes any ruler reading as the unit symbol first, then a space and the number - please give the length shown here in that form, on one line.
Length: in 5.5
